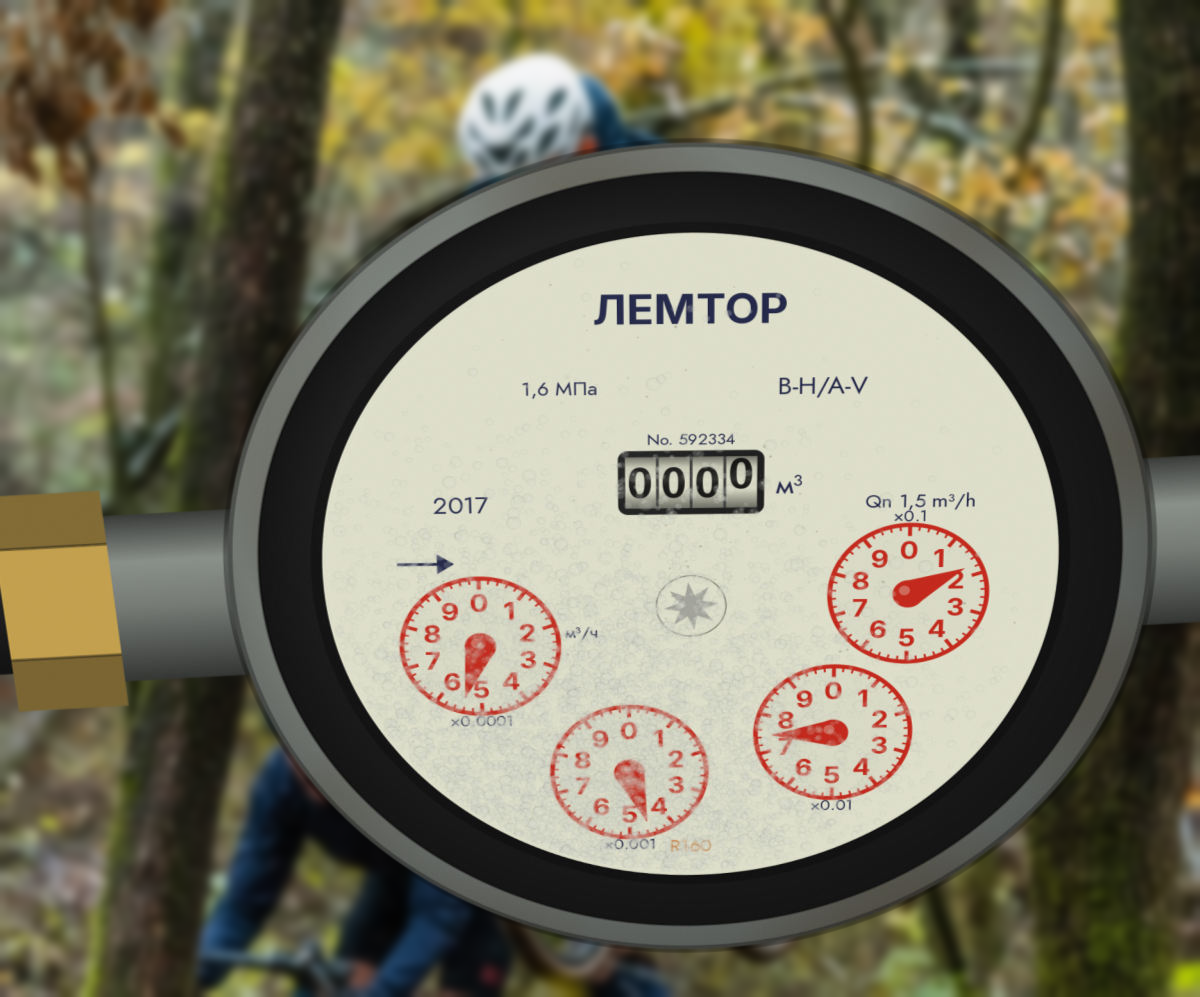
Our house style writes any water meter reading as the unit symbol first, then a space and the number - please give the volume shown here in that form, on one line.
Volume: m³ 0.1745
